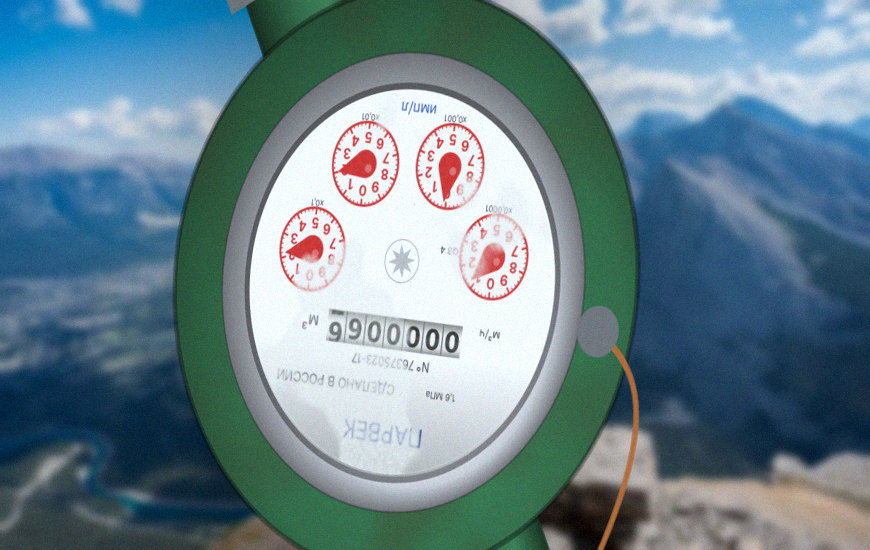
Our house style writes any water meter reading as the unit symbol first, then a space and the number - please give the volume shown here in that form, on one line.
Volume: m³ 66.2201
